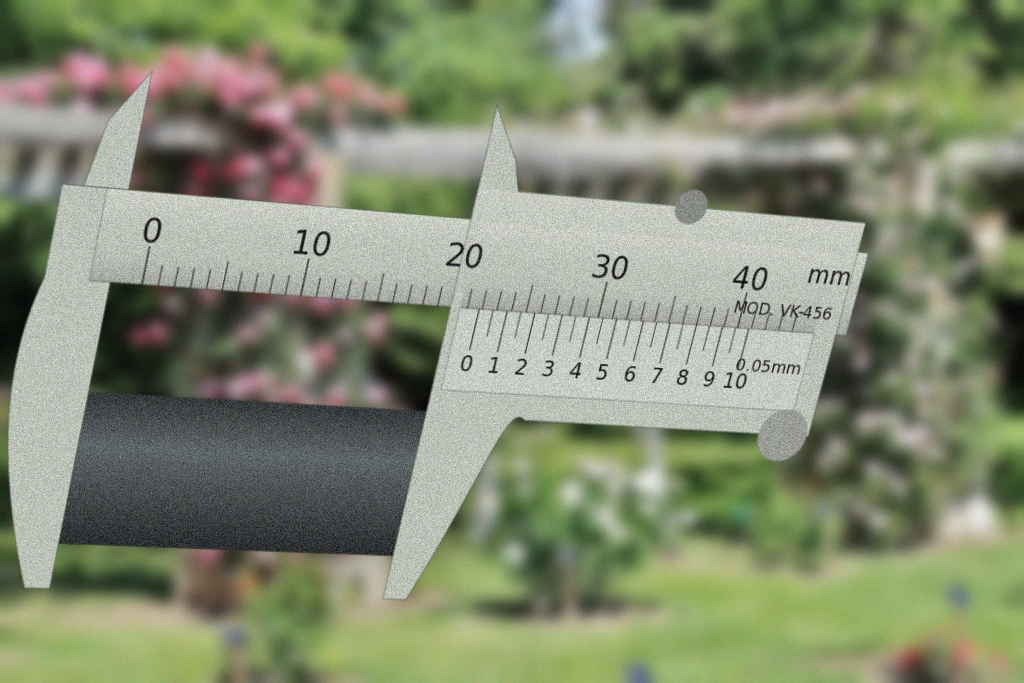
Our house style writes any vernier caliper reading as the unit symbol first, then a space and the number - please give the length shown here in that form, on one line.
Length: mm 21.8
